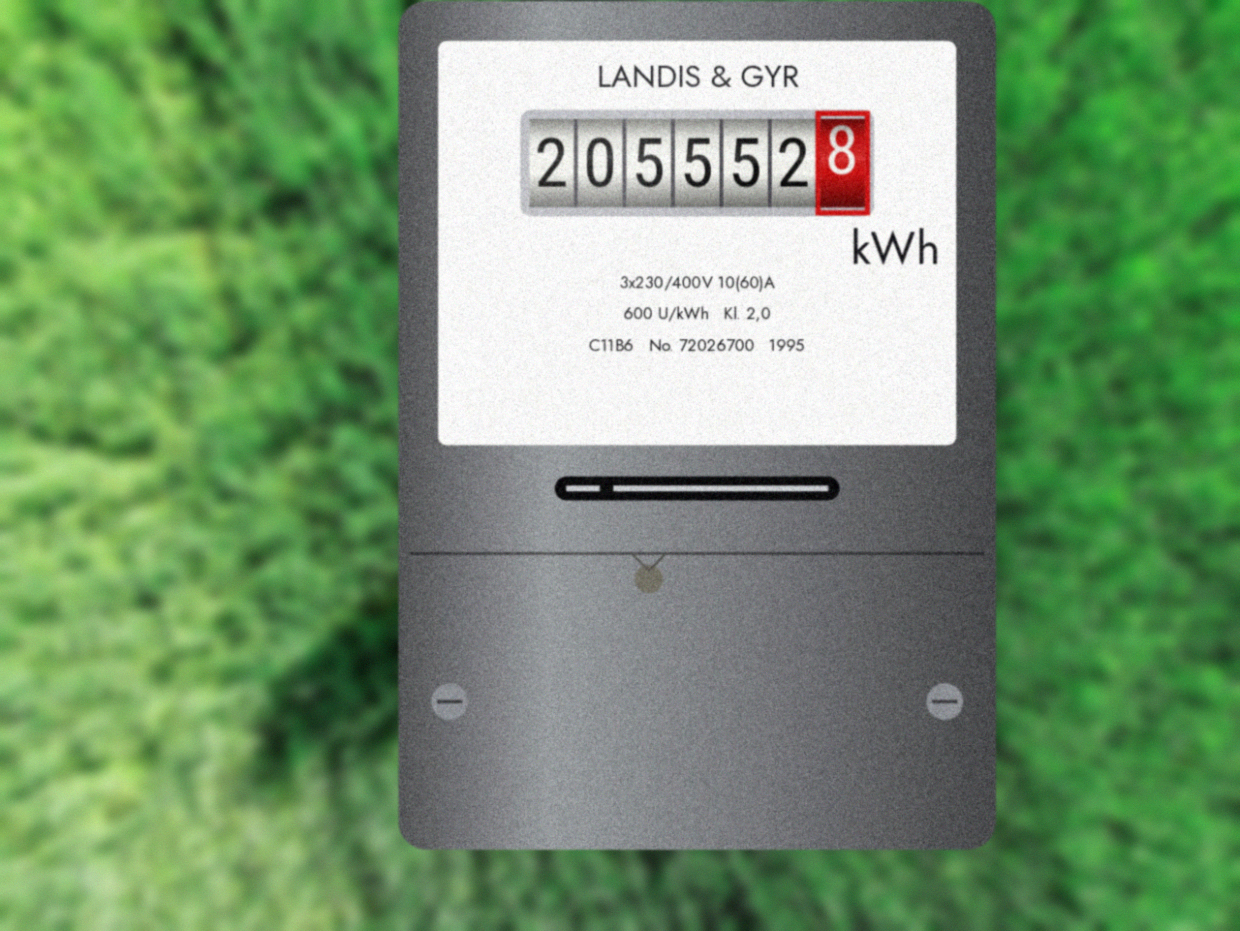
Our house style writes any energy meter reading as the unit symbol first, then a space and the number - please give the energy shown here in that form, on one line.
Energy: kWh 205552.8
